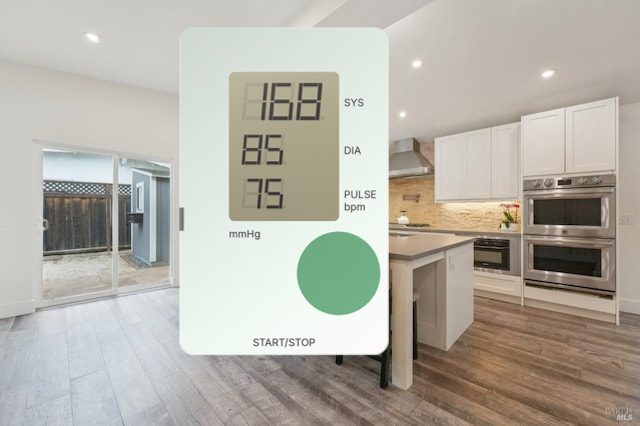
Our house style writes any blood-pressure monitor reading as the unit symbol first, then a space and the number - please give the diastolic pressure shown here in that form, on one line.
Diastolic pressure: mmHg 85
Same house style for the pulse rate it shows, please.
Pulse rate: bpm 75
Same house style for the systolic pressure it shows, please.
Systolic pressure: mmHg 168
